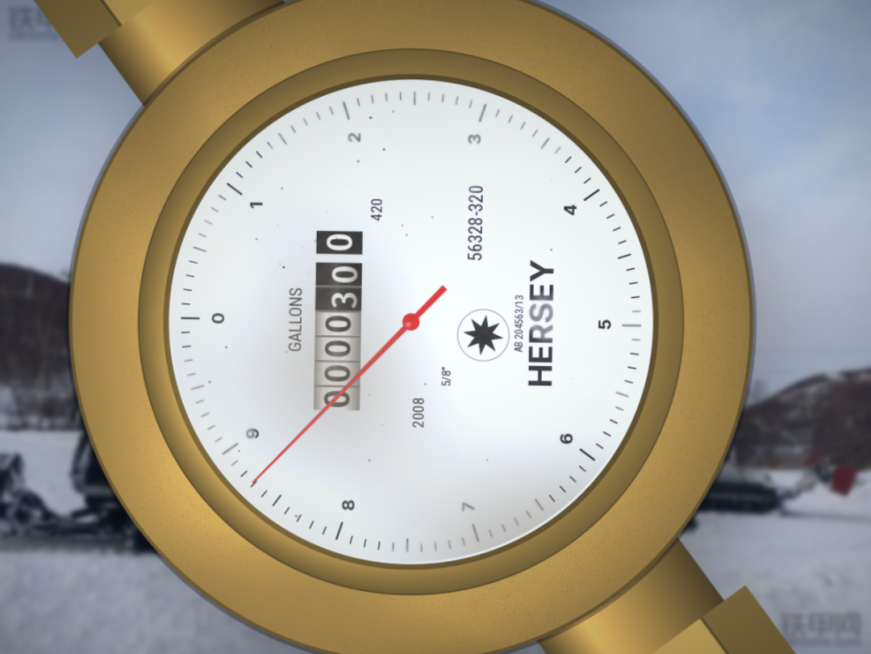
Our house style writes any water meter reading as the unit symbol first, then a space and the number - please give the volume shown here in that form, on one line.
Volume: gal 298.7
